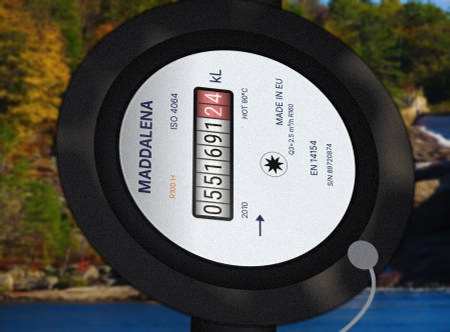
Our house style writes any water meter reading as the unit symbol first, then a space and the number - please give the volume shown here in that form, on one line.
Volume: kL 551691.24
